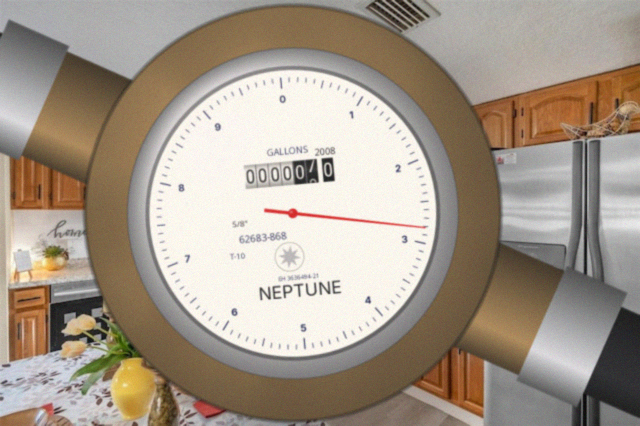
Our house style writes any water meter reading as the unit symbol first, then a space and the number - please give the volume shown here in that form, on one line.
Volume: gal 72.8
